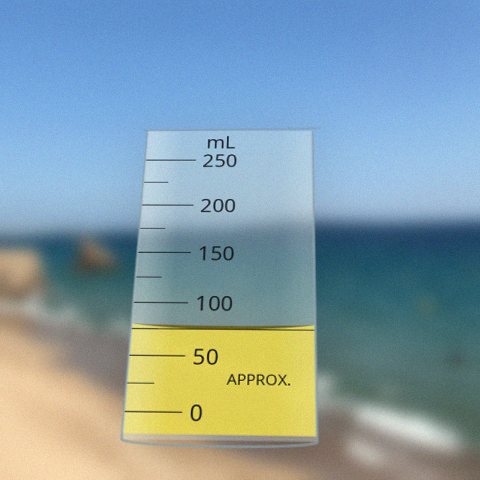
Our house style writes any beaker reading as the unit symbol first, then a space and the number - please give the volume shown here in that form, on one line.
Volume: mL 75
